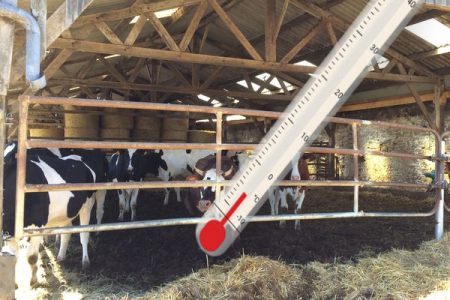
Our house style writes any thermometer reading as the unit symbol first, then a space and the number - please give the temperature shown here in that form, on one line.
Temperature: °C -6
